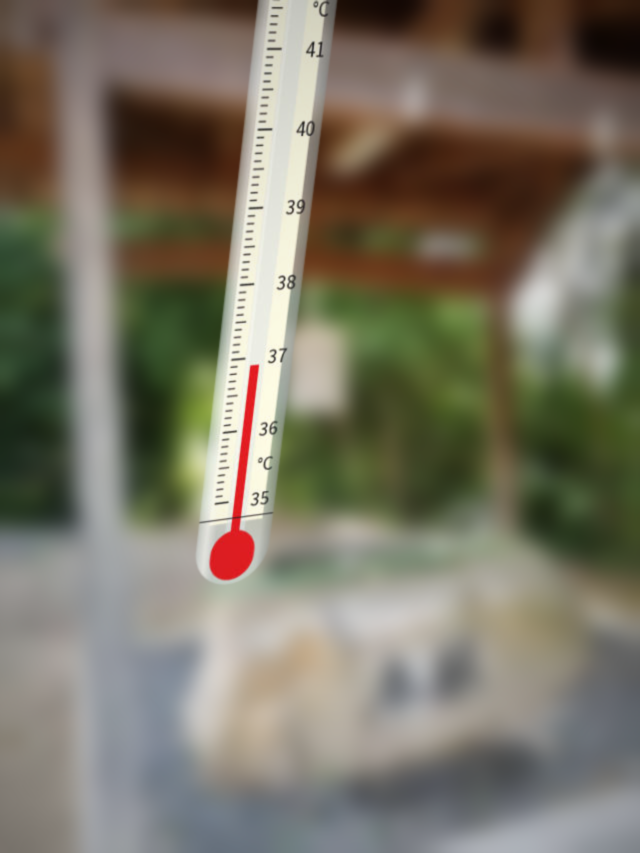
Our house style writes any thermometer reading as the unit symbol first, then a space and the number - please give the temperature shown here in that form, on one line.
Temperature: °C 36.9
